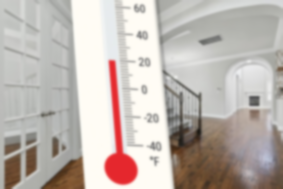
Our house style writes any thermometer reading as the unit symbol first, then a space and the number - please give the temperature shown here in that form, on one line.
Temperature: °F 20
